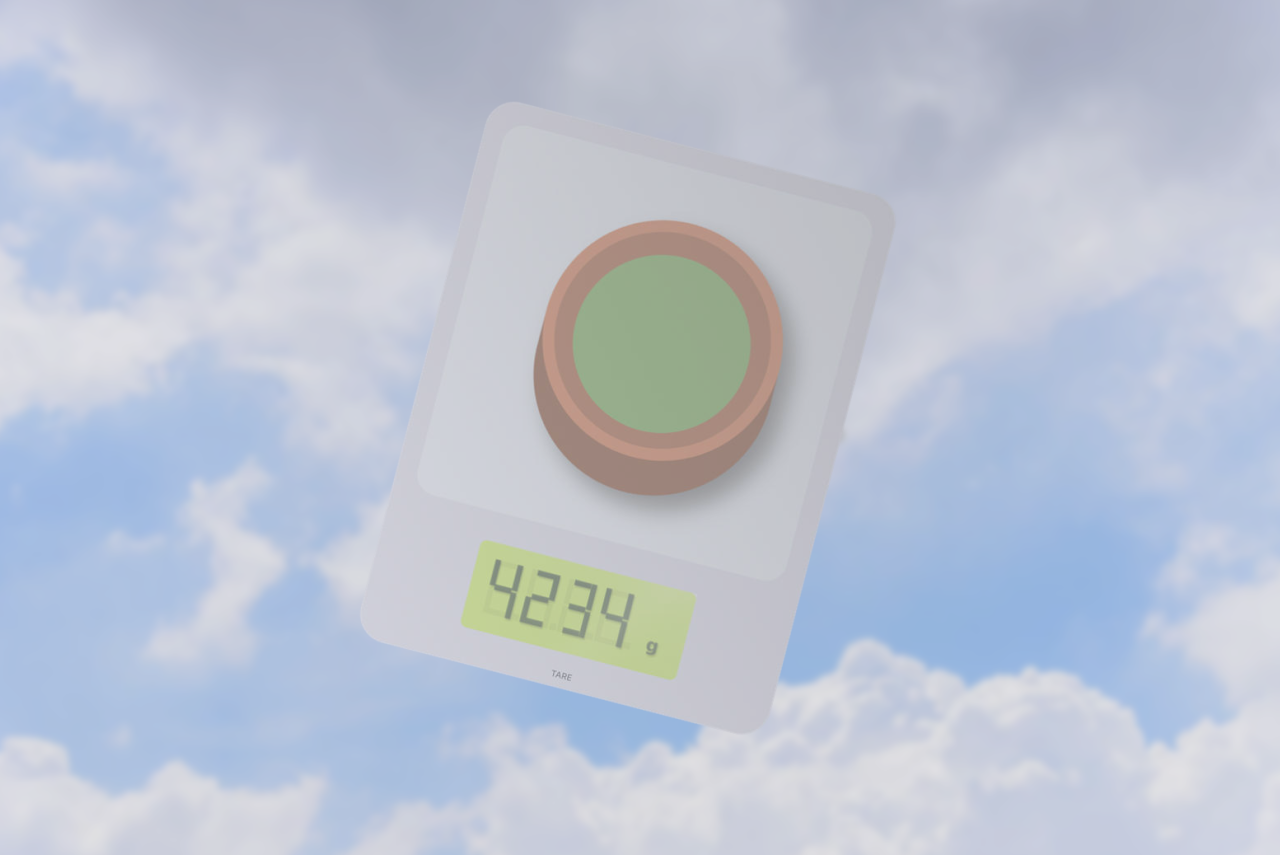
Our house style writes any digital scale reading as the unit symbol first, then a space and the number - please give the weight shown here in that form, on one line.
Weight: g 4234
